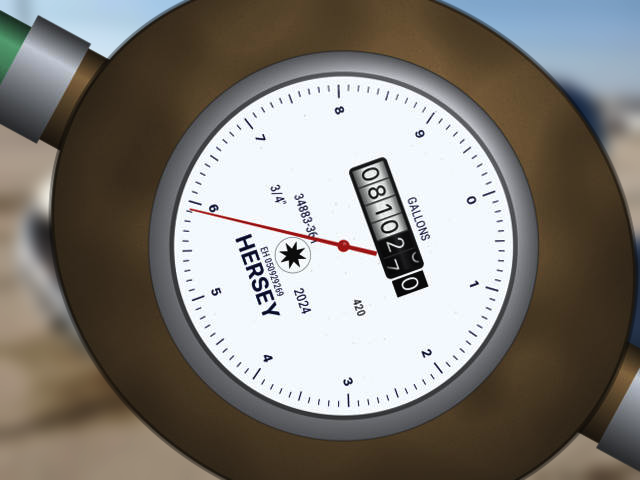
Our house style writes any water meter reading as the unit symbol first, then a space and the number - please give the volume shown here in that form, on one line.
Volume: gal 810265.9
